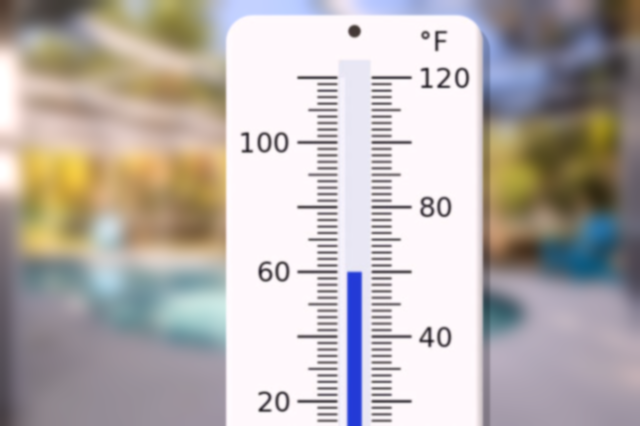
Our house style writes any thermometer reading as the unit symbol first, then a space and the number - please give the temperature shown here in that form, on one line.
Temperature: °F 60
